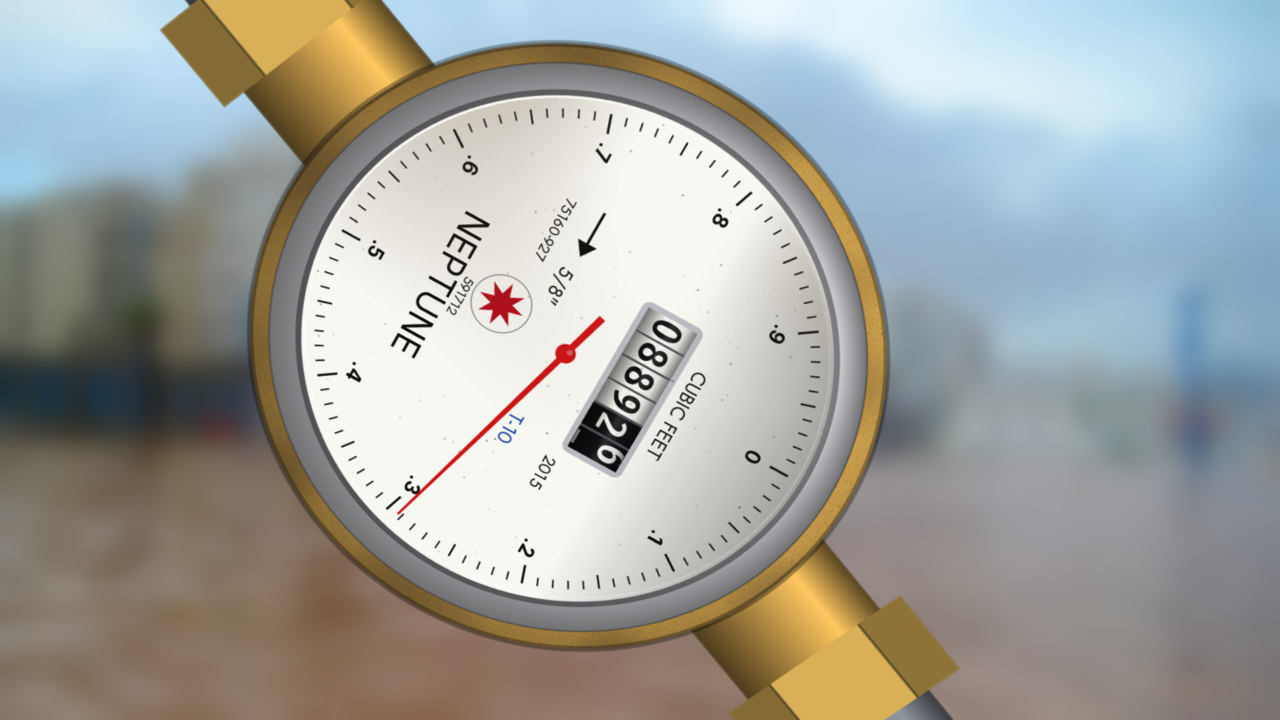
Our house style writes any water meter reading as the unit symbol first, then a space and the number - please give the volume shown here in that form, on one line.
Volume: ft³ 88926.29
